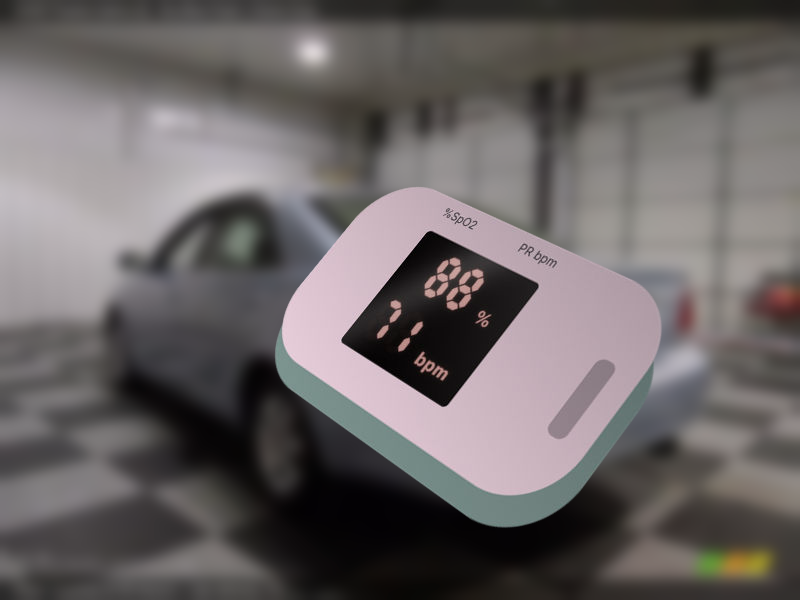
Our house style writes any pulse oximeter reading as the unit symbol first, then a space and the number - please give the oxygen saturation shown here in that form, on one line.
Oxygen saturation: % 88
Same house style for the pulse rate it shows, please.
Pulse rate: bpm 71
